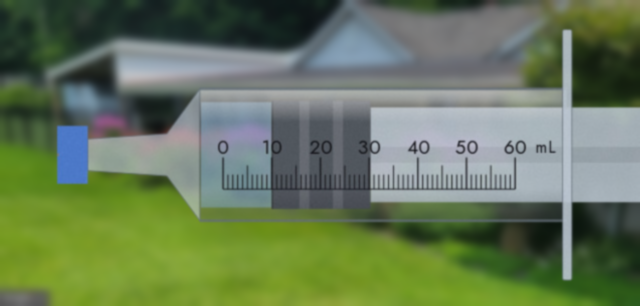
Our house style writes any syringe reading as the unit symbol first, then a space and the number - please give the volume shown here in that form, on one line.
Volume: mL 10
